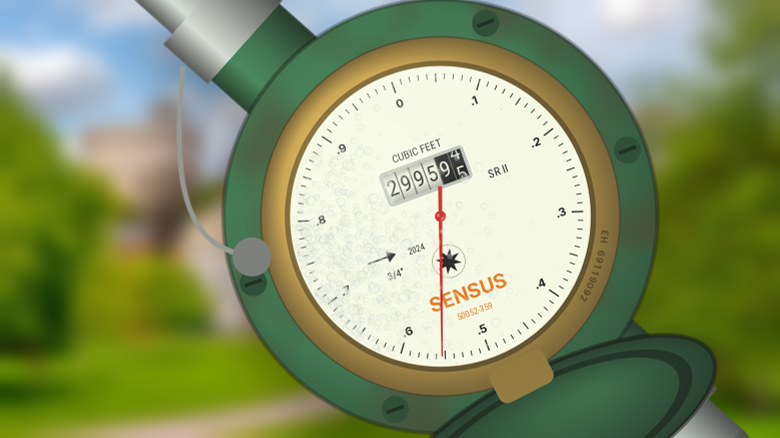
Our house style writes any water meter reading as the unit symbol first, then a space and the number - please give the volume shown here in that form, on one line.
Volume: ft³ 299594.55
